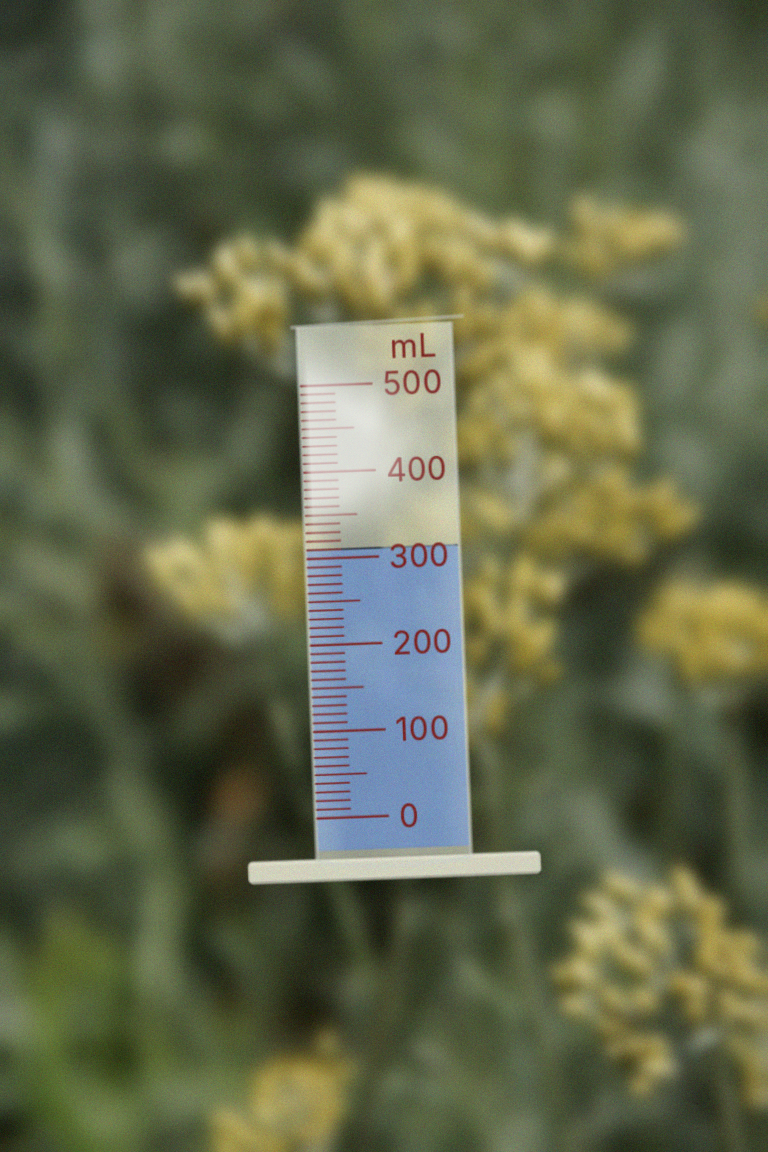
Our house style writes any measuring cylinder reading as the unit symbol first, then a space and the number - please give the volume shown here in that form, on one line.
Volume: mL 310
